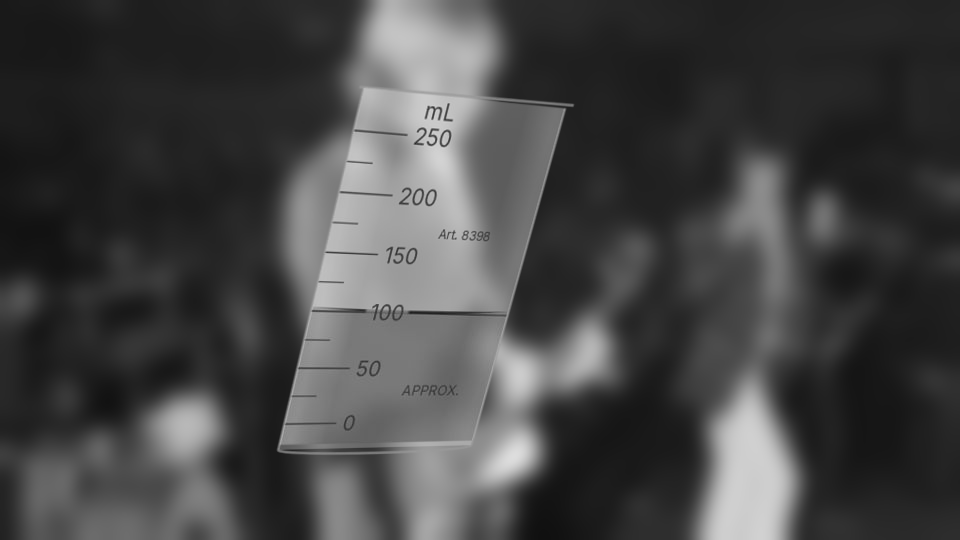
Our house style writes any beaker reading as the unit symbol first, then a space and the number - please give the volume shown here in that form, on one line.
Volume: mL 100
